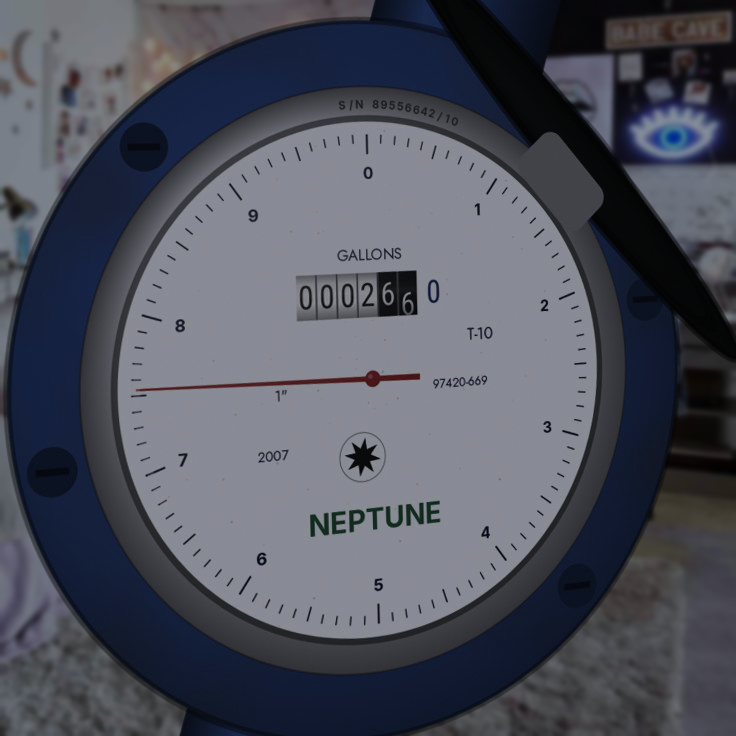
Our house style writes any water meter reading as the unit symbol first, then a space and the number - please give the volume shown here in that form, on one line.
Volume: gal 2657.5
